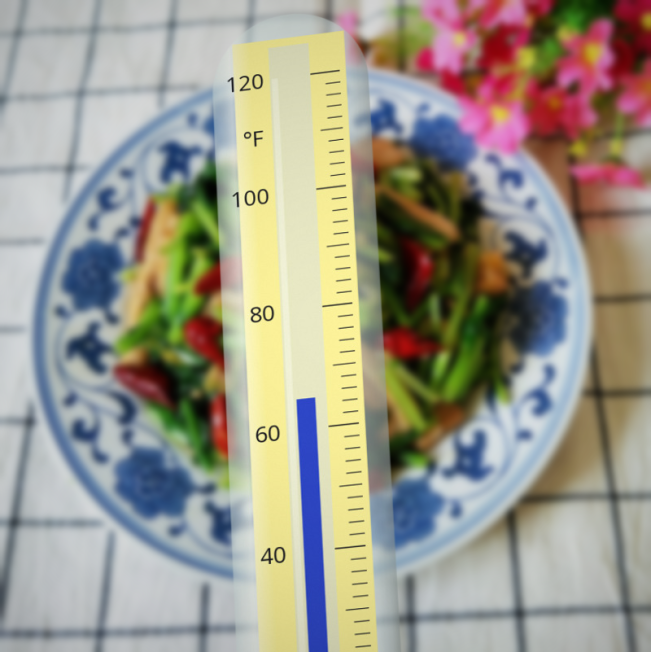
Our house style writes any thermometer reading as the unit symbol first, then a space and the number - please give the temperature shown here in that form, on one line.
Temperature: °F 65
